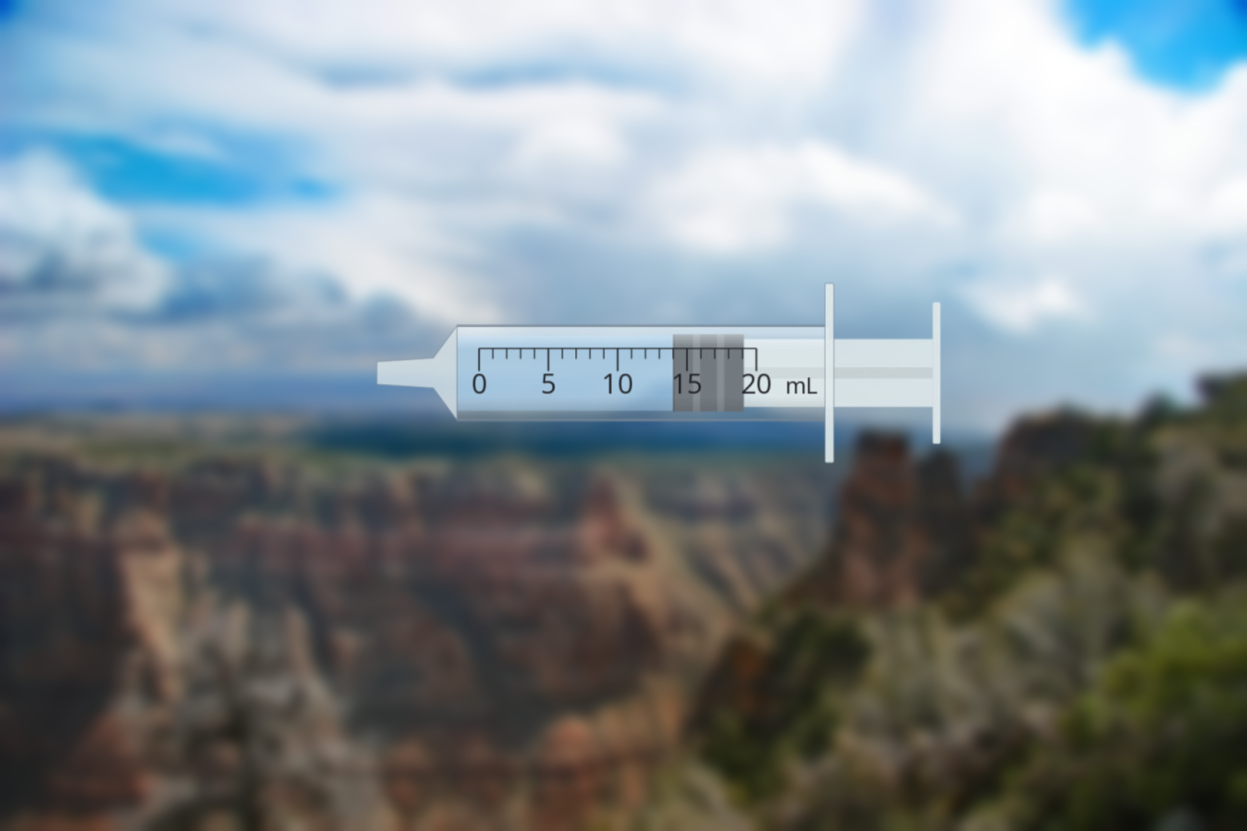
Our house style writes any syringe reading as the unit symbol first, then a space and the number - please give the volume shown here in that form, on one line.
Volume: mL 14
